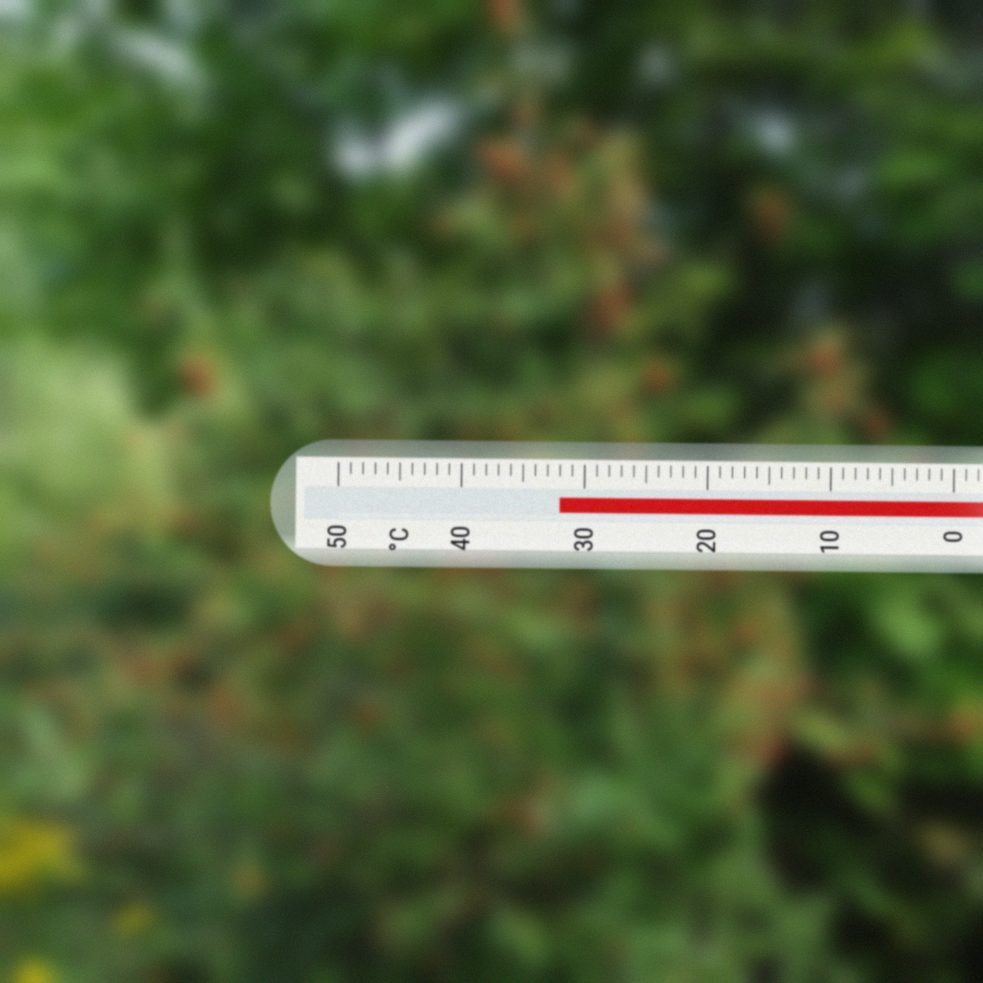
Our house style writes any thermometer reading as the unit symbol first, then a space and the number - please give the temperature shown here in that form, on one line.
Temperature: °C 32
